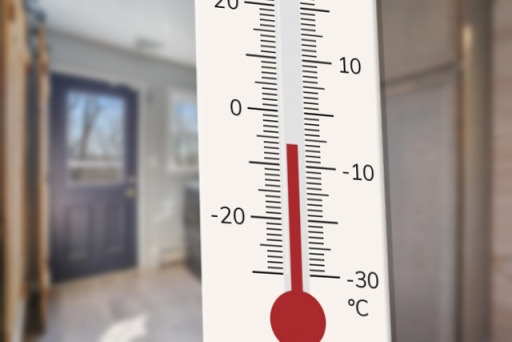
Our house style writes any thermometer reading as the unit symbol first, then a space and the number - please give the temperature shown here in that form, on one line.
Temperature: °C -6
